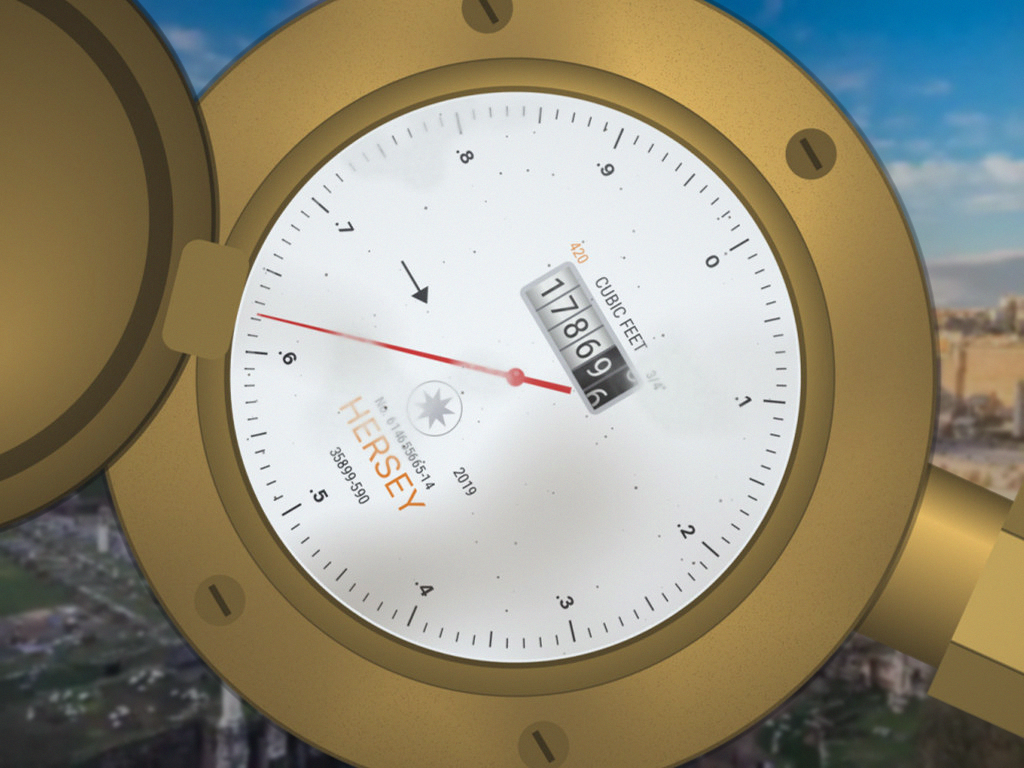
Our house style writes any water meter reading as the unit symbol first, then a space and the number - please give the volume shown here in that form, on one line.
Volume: ft³ 178695.62
